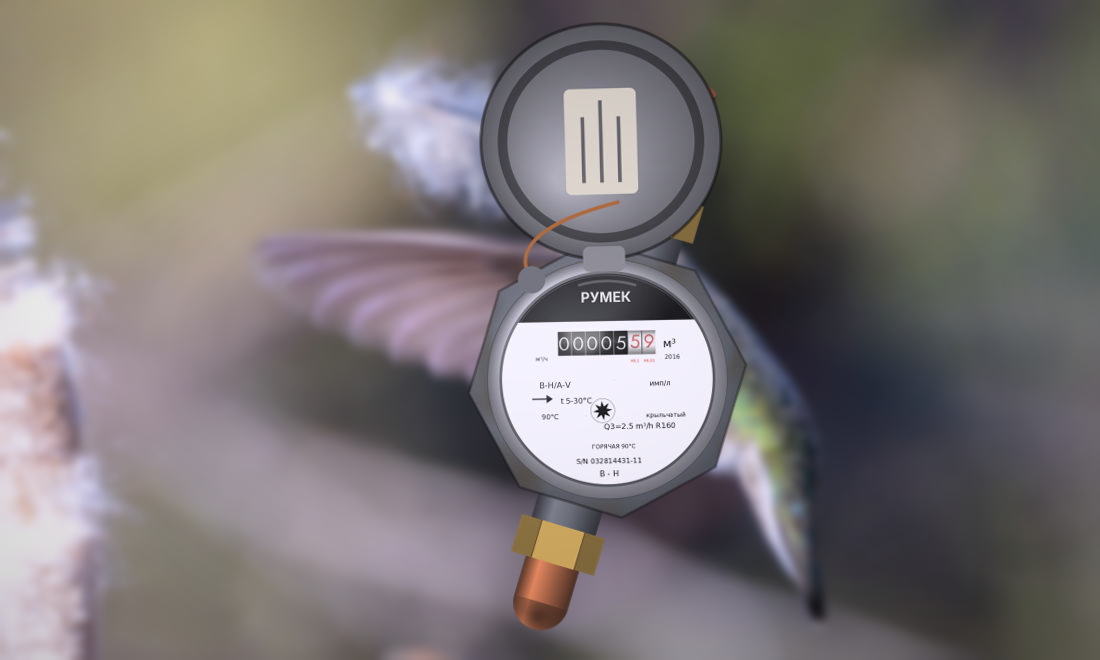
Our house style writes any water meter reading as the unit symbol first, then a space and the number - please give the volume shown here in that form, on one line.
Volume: m³ 5.59
